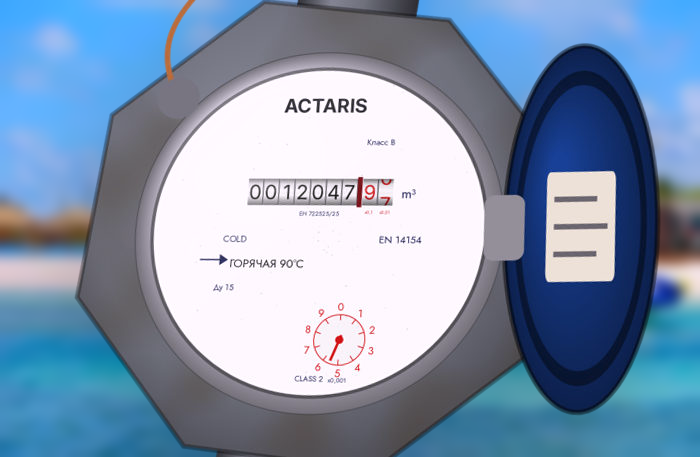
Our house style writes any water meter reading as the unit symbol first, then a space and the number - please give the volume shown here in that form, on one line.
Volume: m³ 12047.965
